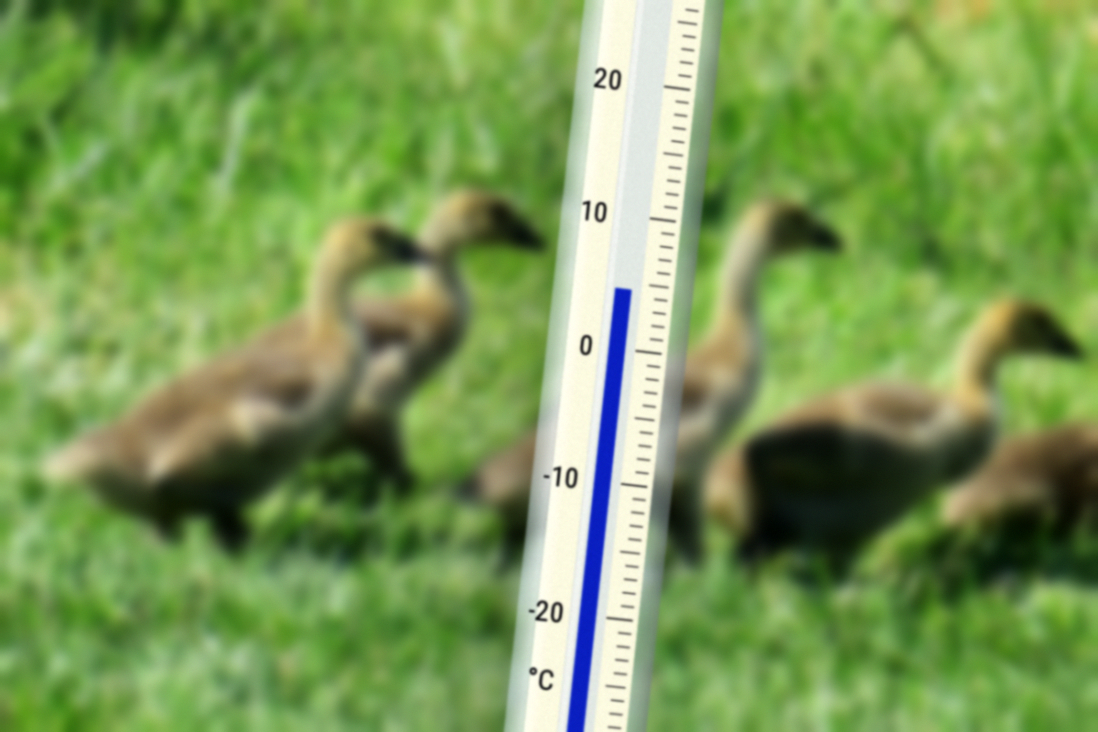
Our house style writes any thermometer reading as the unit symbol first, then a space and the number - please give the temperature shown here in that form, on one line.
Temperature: °C 4.5
